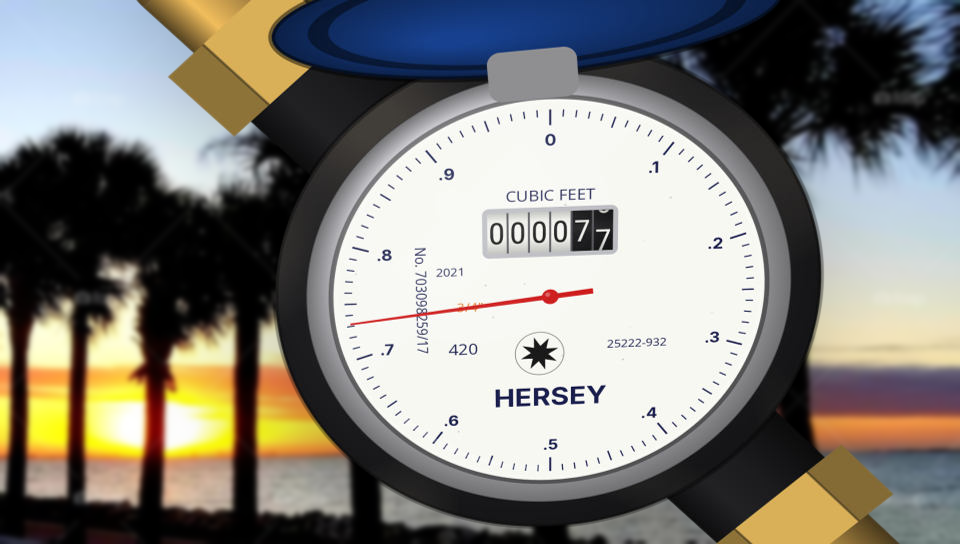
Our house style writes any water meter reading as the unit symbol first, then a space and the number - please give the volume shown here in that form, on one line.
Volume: ft³ 76.73
